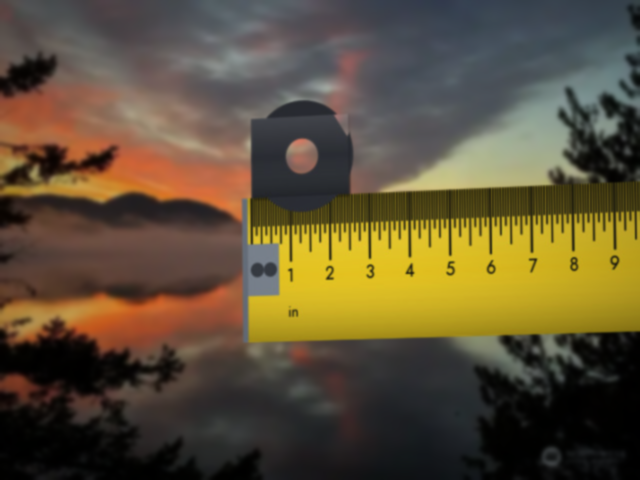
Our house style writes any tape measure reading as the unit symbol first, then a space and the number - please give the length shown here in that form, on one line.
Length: in 2.5
